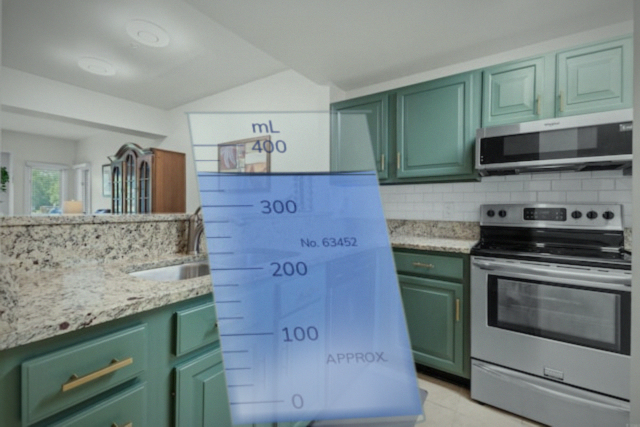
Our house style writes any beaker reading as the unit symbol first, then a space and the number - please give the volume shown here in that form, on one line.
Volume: mL 350
